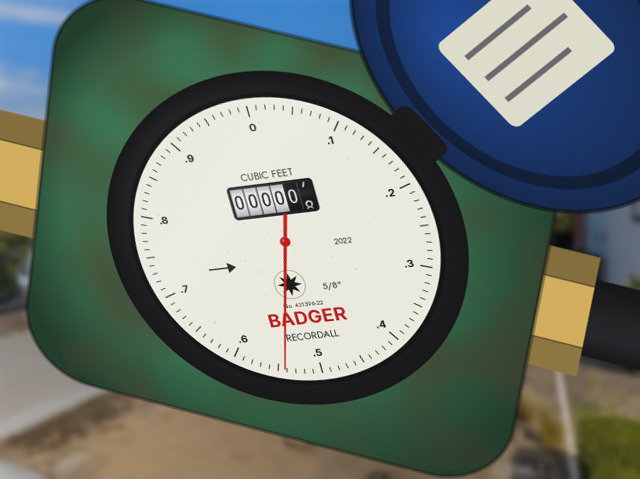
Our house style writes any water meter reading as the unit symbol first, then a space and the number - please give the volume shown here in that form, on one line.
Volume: ft³ 7.54
